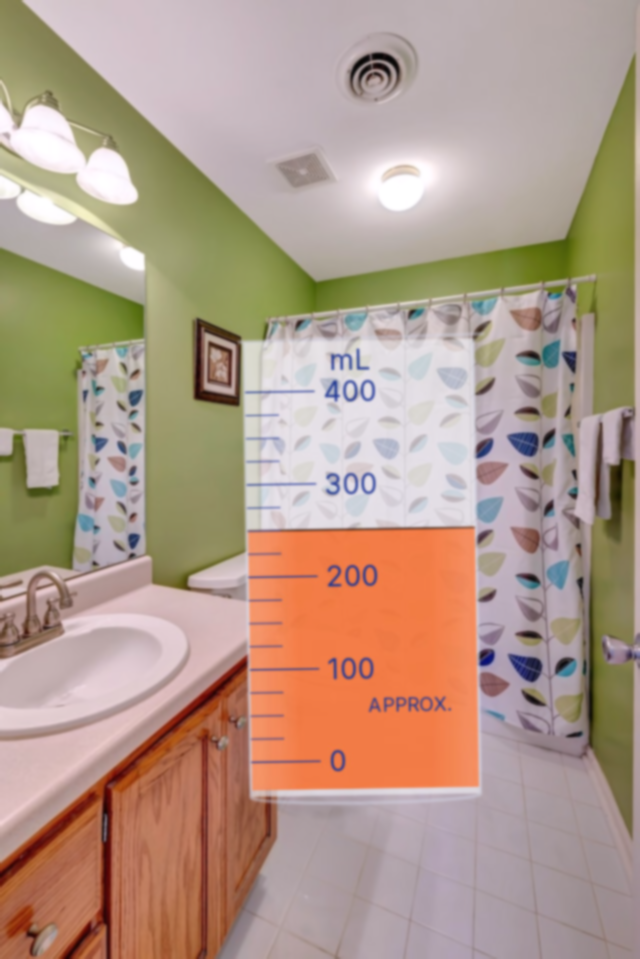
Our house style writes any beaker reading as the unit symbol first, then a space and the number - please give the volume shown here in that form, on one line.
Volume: mL 250
